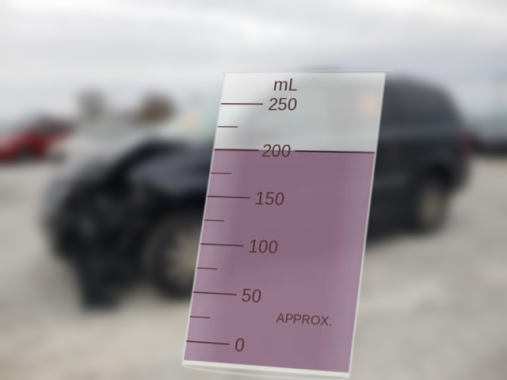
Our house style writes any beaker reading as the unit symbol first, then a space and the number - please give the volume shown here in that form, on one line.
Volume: mL 200
